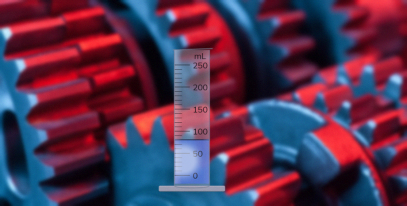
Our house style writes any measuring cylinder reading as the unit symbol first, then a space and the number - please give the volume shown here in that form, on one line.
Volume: mL 80
